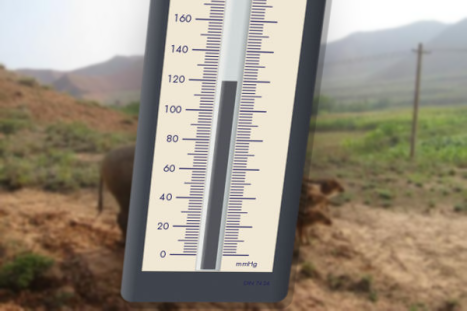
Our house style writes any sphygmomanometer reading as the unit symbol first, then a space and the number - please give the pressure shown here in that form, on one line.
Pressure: mmHg 120
